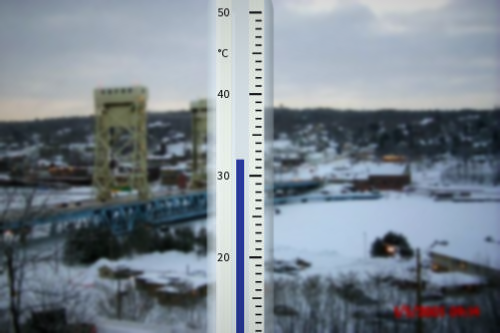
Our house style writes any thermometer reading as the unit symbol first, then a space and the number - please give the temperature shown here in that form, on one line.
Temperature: °C 32
